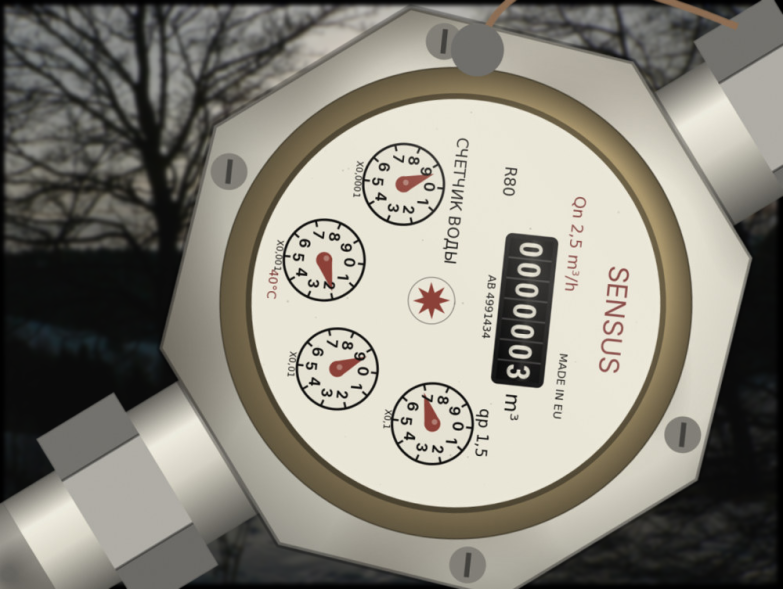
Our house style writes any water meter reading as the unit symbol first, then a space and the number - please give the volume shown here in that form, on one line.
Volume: m³ 3.6919
